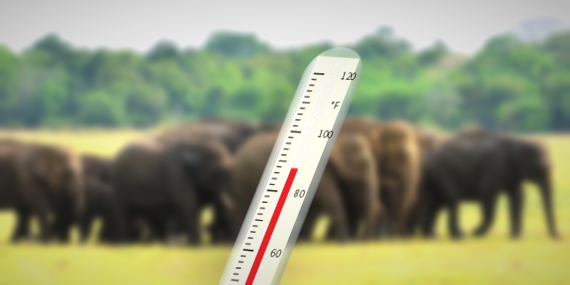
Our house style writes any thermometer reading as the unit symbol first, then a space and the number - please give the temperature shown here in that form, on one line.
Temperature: °F 88
